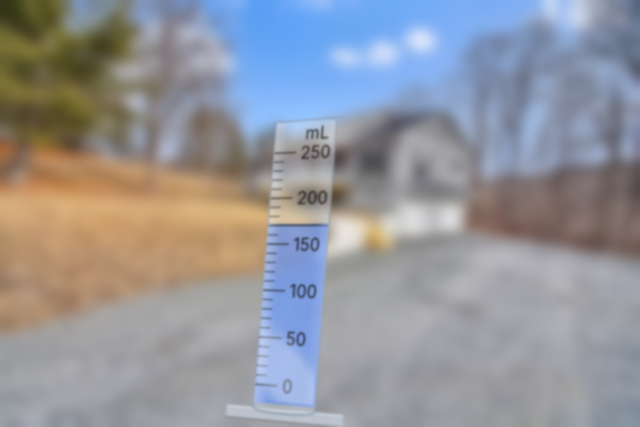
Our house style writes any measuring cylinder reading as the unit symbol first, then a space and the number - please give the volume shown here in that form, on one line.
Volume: mL 170
